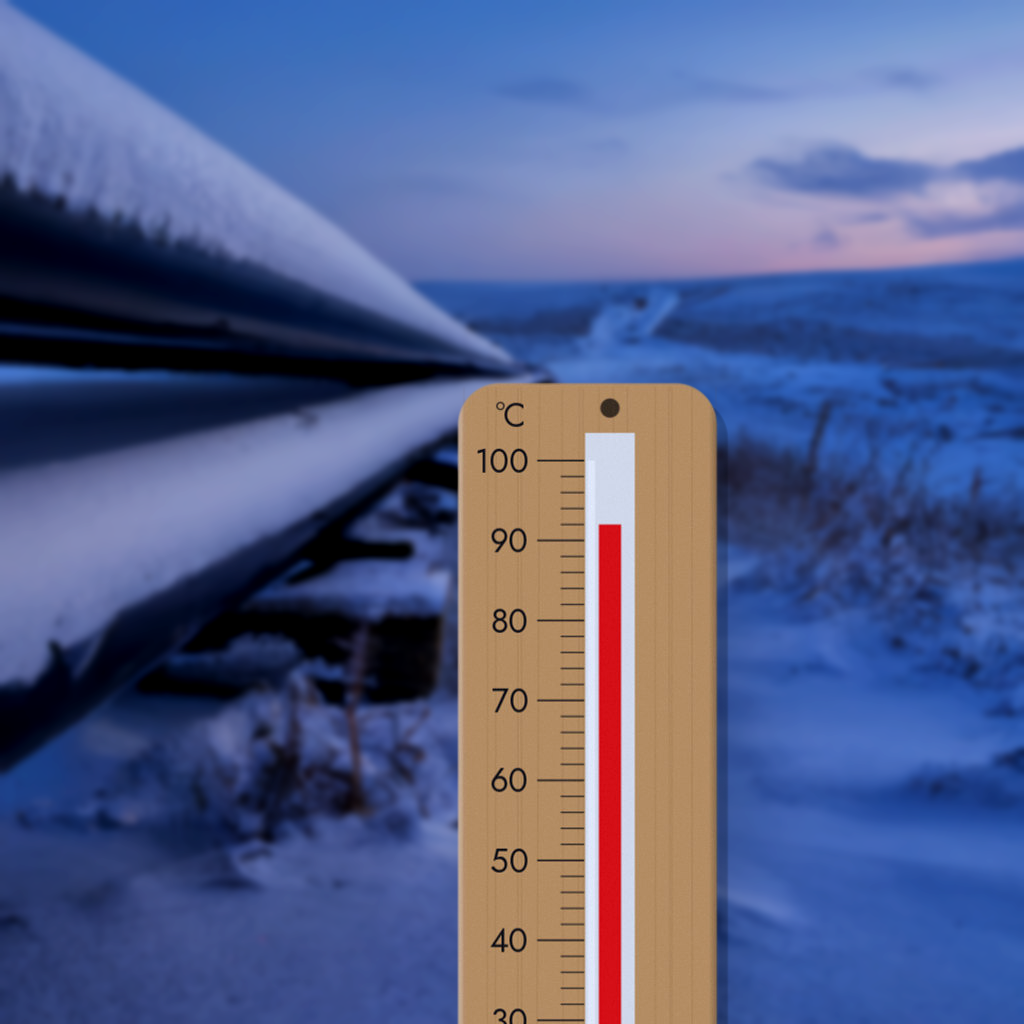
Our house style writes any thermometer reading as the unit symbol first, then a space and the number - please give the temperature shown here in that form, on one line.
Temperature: °C 92
